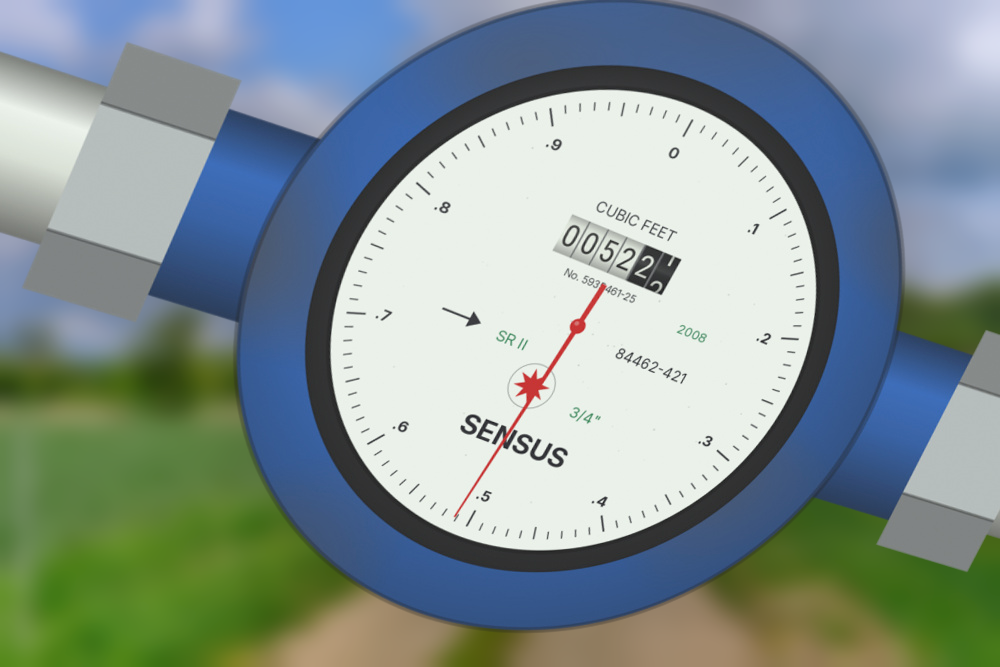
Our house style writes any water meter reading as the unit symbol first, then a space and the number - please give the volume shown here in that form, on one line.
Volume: ft³ 5221.51
